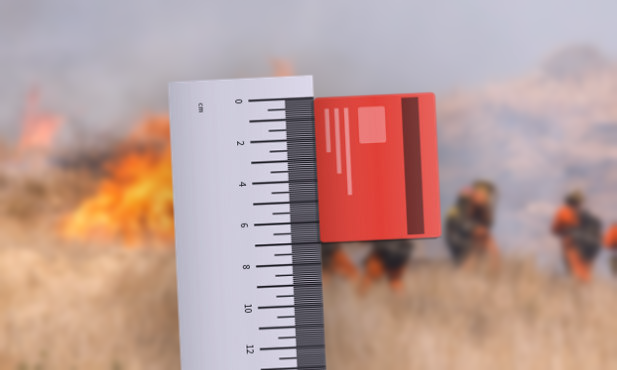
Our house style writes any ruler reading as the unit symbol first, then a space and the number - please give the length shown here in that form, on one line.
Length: cm 7
